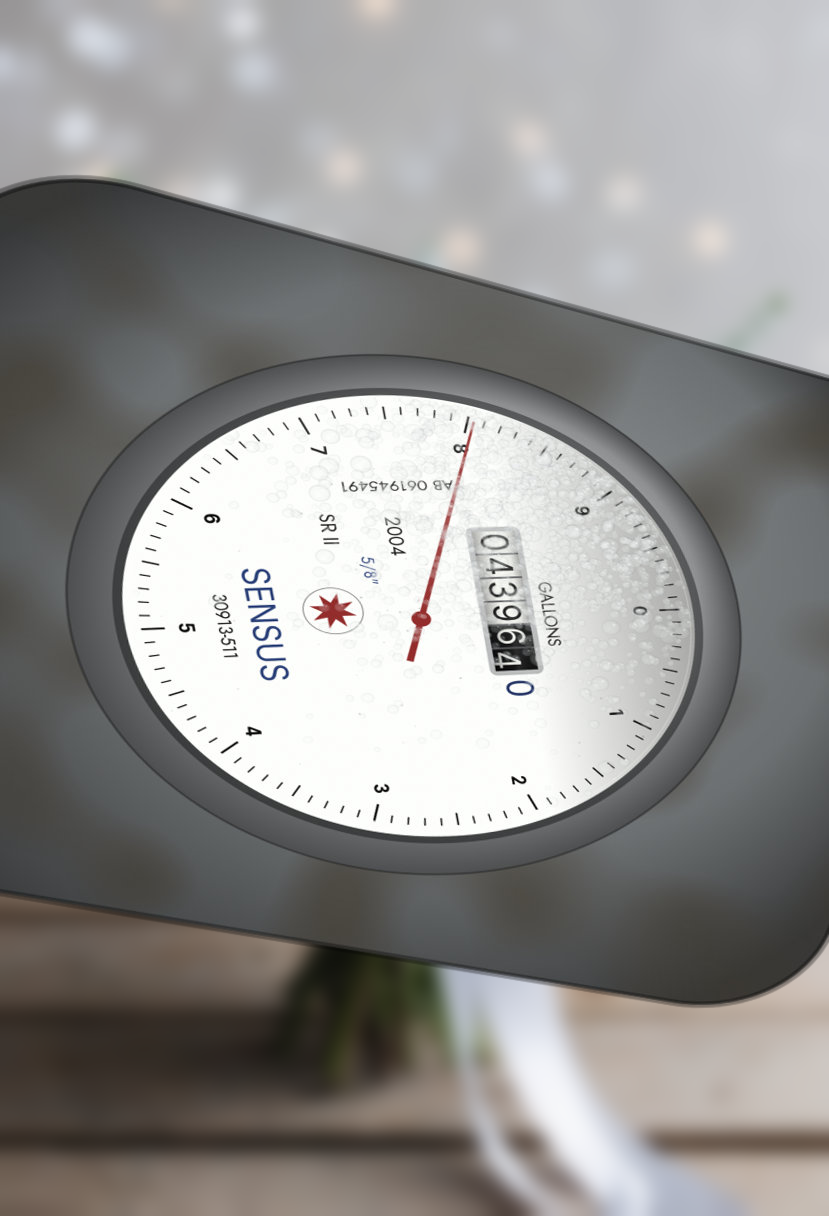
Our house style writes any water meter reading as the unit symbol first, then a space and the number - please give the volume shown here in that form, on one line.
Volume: gal 439638.0
